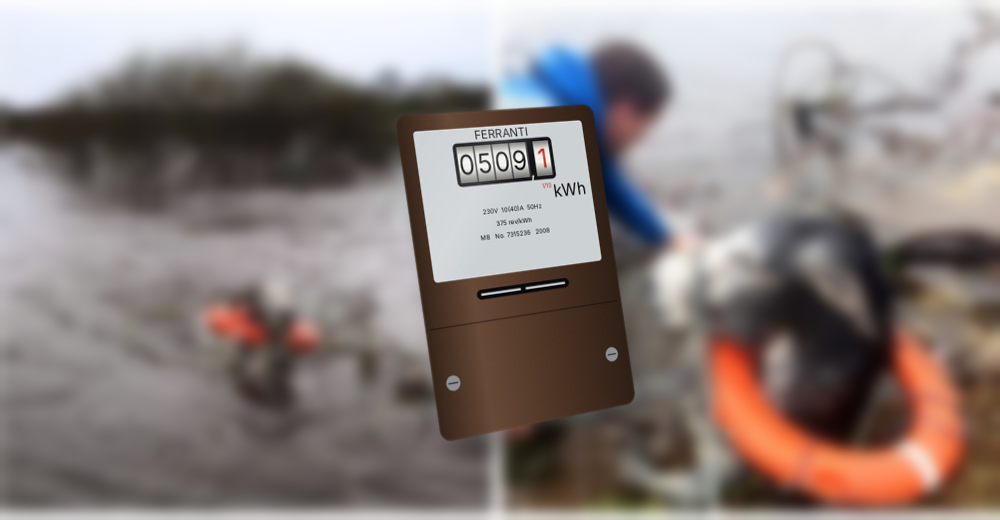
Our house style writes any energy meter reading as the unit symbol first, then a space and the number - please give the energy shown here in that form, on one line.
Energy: kWh 509.1
